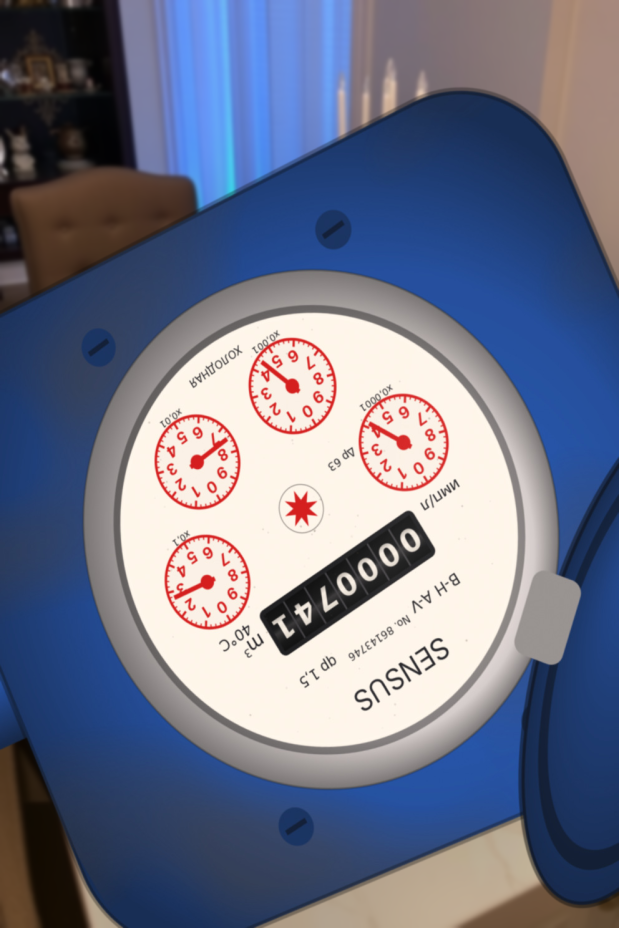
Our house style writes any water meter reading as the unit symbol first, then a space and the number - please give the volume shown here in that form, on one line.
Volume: m³ 741.2744
